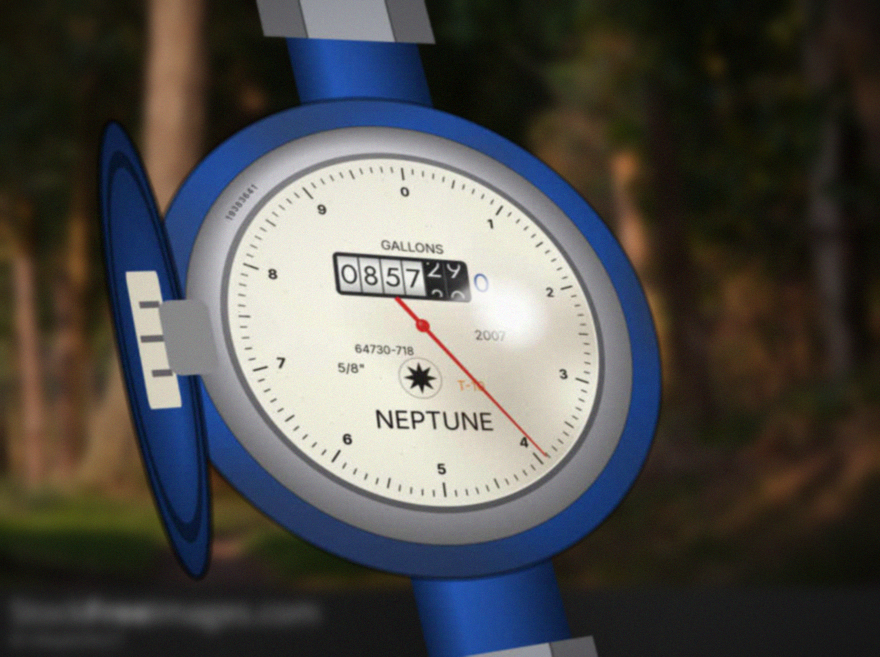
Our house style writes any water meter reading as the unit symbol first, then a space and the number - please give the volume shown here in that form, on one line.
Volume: gal 857293.9
